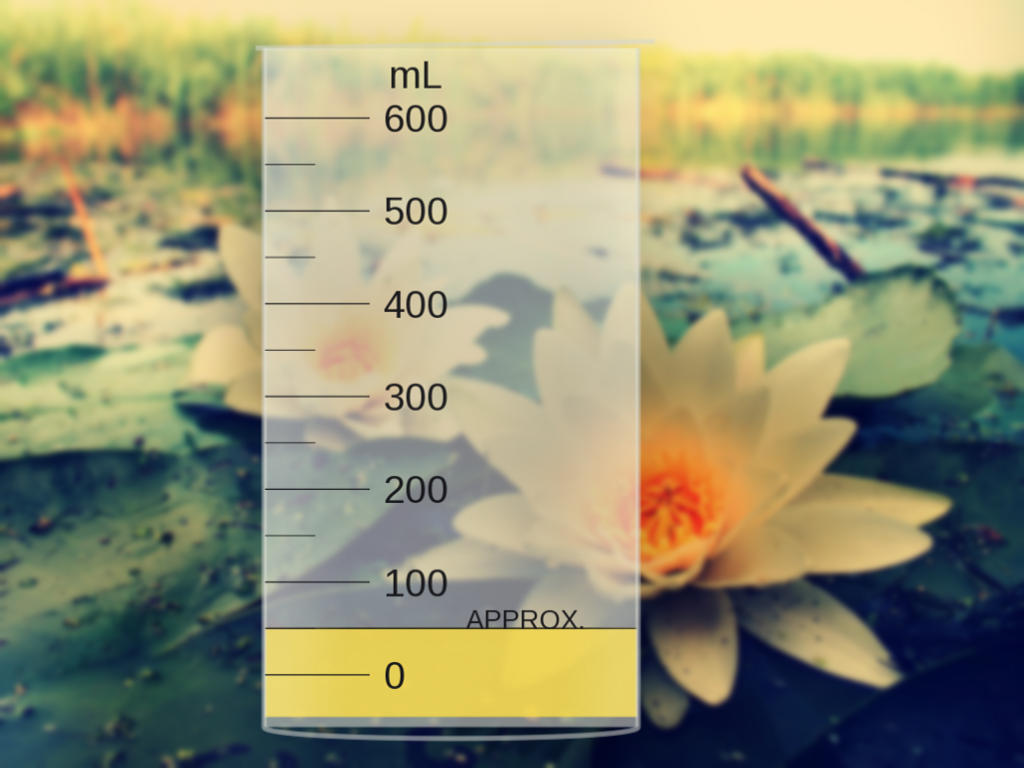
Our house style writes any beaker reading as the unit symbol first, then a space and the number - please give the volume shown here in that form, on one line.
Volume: mL 50
